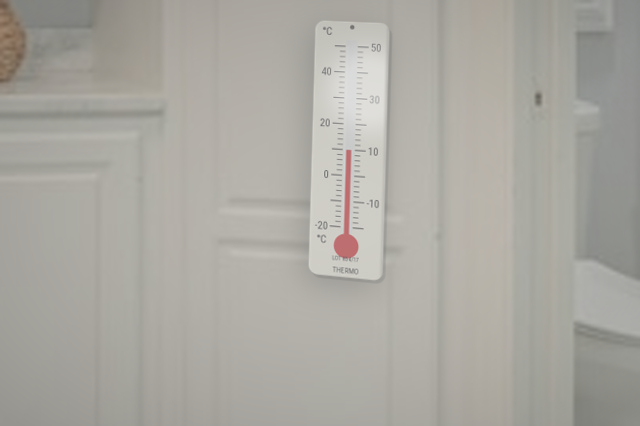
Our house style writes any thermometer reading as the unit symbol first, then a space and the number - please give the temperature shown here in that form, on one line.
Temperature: °C 10
